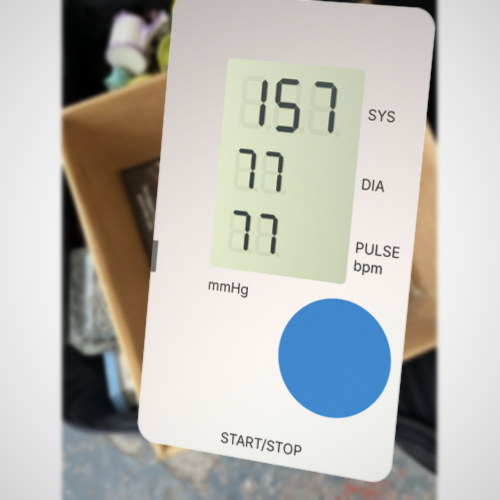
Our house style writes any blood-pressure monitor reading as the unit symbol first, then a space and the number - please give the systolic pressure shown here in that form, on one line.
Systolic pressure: mmHg 157
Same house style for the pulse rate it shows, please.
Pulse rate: bpm 77
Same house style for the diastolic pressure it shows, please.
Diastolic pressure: mmHg 77
